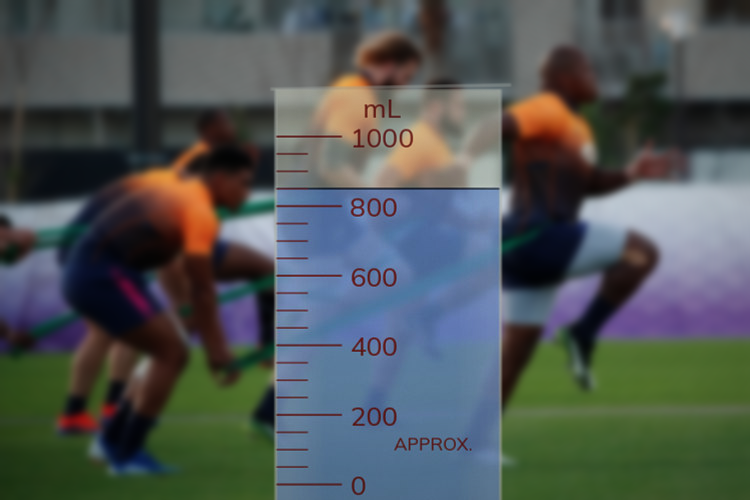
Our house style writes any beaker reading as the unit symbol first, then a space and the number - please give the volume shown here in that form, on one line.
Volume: mL 850
